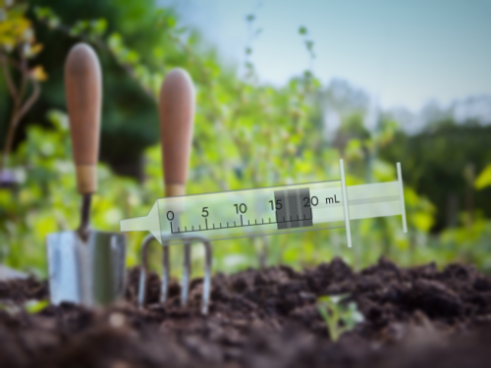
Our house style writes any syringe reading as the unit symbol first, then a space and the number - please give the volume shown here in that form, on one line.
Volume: mL 15
